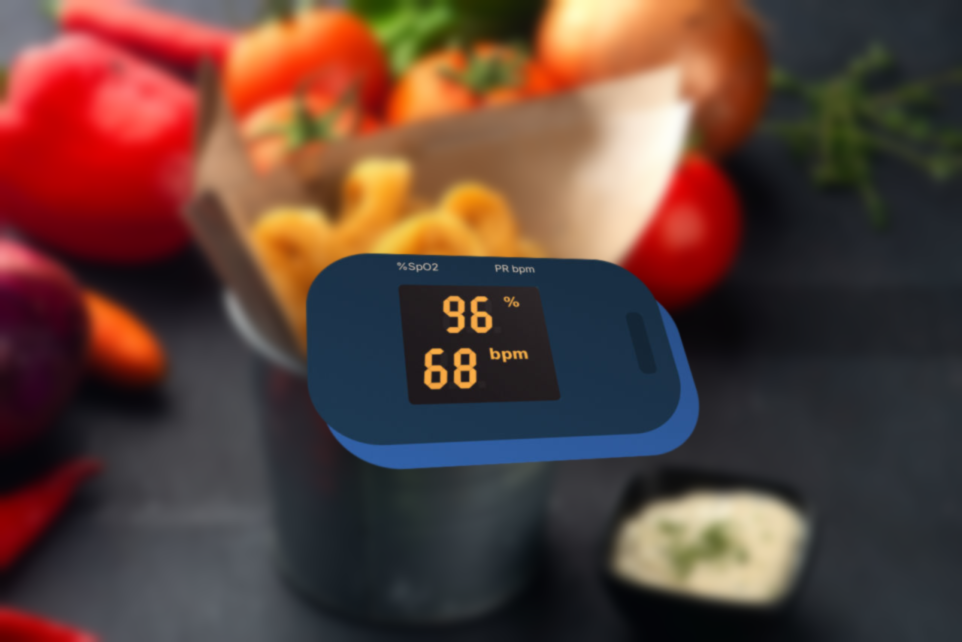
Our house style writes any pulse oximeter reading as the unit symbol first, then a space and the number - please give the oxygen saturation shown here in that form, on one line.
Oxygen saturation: % 96
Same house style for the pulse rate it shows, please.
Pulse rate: bpm 68
